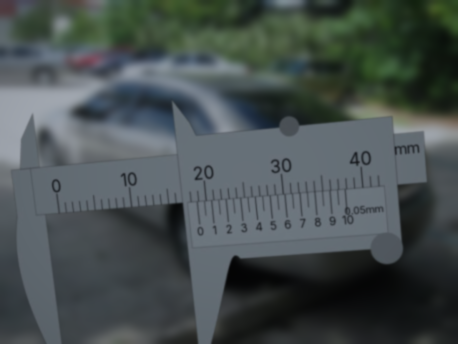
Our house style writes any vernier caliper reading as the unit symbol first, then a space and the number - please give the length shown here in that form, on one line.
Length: mm 18.8
